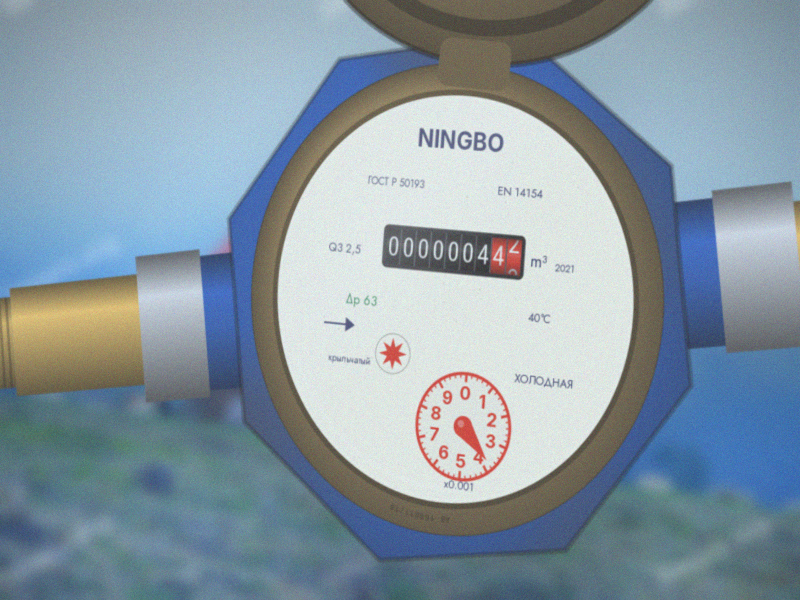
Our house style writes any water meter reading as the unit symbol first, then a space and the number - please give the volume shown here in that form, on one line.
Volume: m³ 4.423
